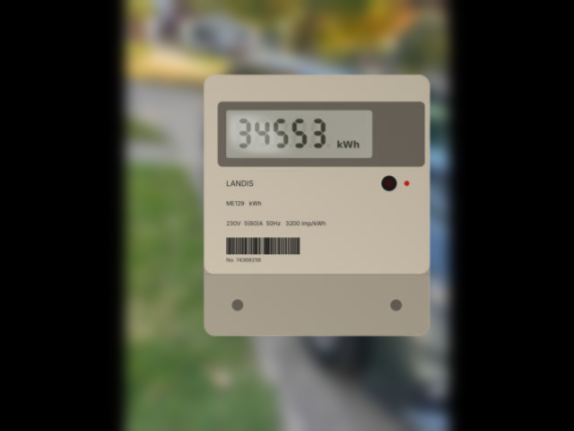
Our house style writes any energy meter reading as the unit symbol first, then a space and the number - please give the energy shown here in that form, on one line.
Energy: kWh 34553
